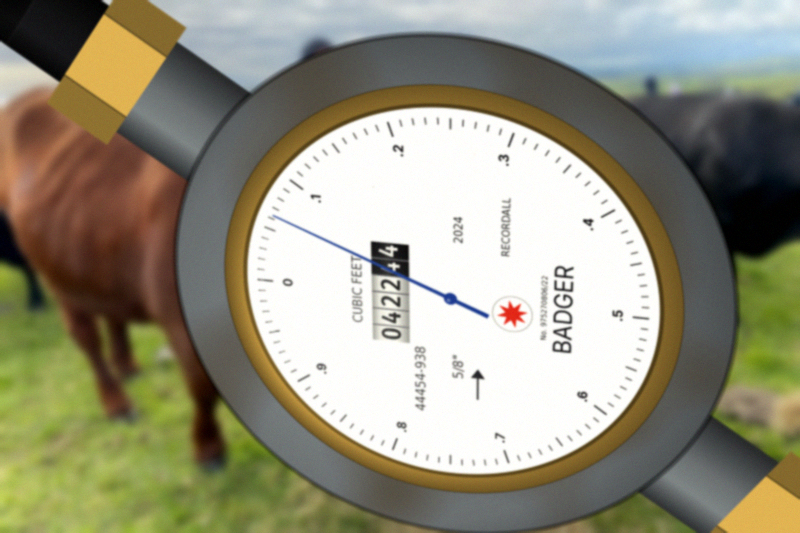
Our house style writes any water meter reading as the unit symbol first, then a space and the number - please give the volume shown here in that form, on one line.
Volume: ft³ 42244.06
